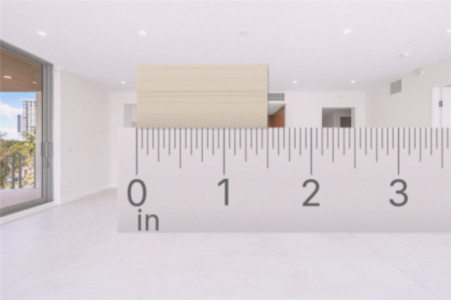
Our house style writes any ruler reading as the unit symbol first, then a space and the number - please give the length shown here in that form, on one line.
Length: in 1.5
